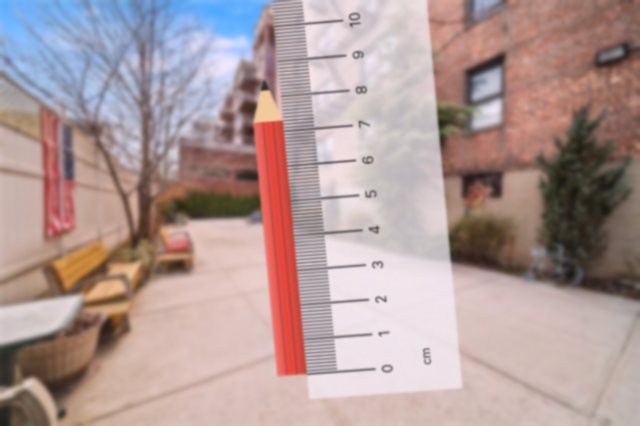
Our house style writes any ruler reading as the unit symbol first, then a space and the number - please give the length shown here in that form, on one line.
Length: cm 8.5
